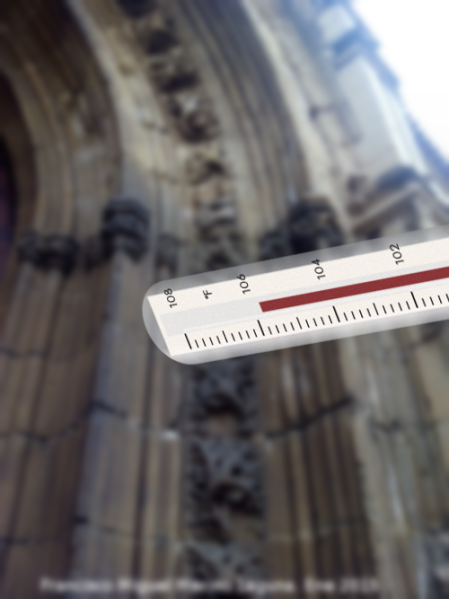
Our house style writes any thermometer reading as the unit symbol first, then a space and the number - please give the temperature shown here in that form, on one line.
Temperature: °F 105.8
